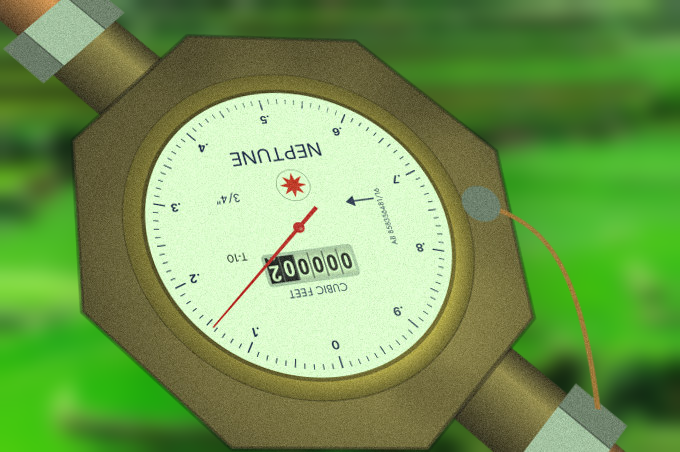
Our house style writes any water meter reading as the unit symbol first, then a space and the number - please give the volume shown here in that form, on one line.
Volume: ft³ 2.14
